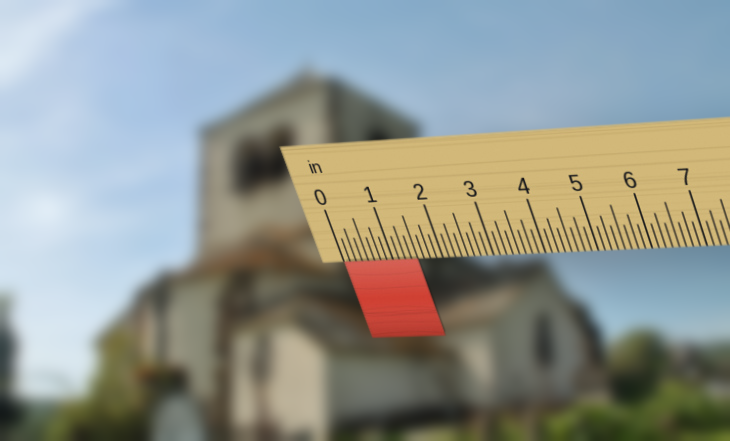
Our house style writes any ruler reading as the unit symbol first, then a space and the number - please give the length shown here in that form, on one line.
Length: in 1.5
